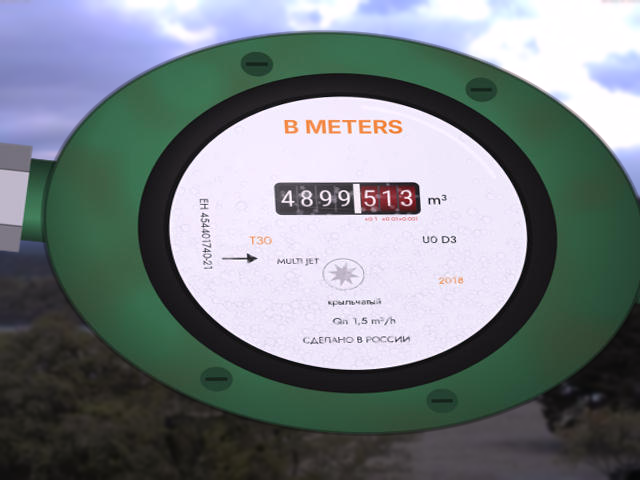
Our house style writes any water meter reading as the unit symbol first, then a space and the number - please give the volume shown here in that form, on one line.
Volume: m³ 4899.513
